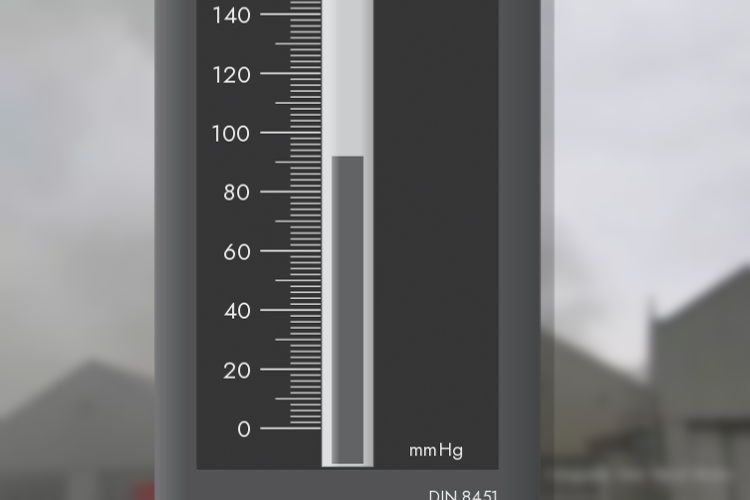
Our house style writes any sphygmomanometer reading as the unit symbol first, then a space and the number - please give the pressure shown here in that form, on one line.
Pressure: mmHg 92
